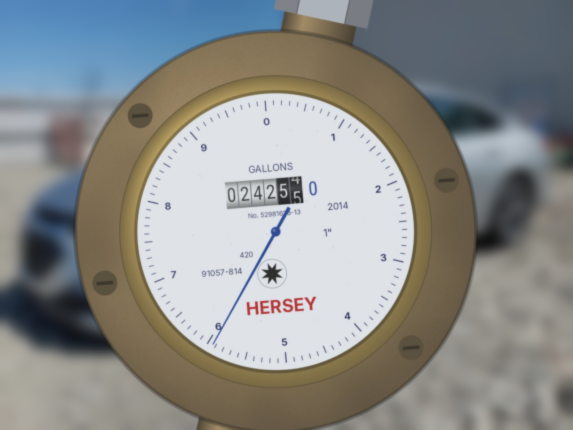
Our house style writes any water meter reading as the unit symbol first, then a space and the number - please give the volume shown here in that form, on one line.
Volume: gal 242545.9
